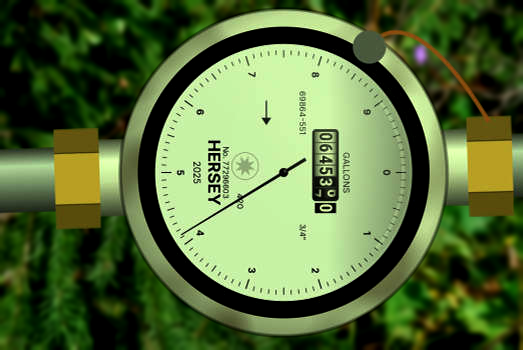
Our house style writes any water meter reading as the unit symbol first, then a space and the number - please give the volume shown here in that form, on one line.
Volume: gal 645364.1
